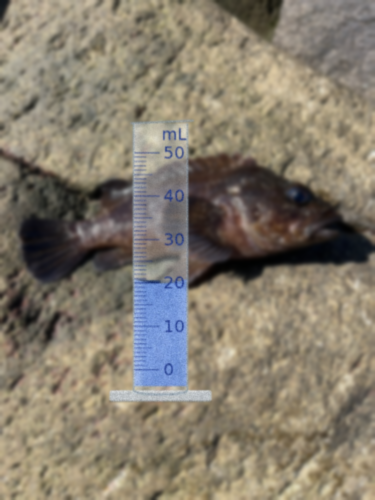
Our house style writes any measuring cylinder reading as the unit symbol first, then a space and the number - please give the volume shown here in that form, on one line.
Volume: mL 20
